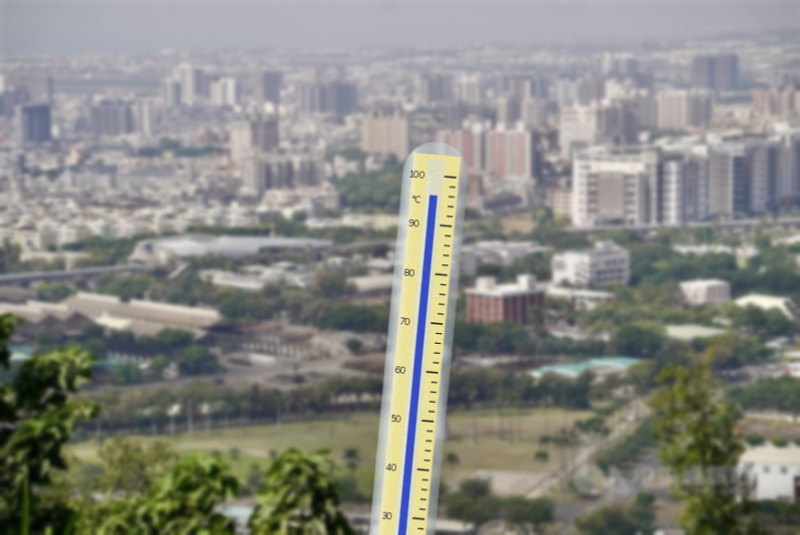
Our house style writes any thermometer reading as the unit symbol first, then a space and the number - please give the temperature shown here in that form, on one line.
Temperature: °C 96
